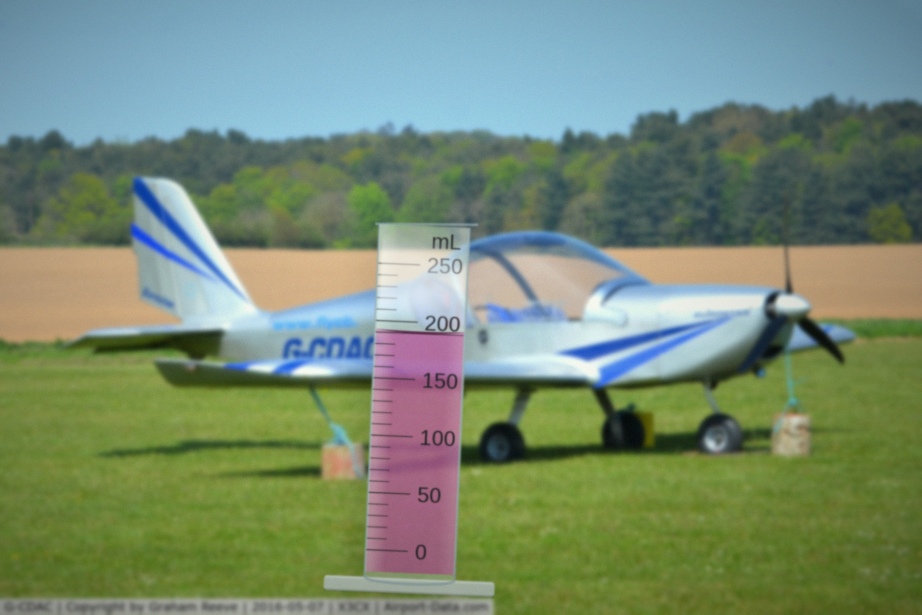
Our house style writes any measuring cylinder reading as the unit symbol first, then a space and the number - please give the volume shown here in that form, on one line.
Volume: mL 190
